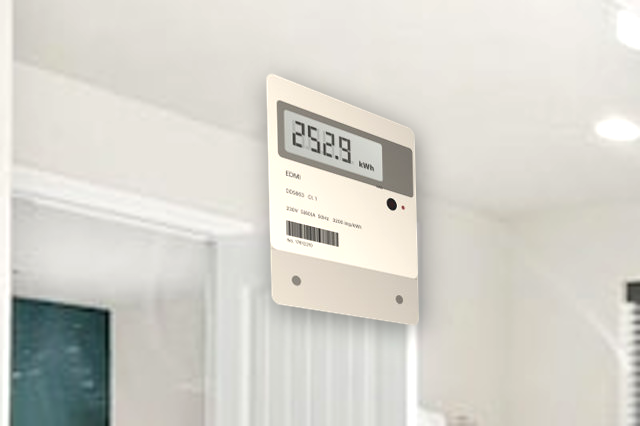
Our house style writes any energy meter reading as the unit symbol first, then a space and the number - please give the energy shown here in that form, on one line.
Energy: kWh 252.9
